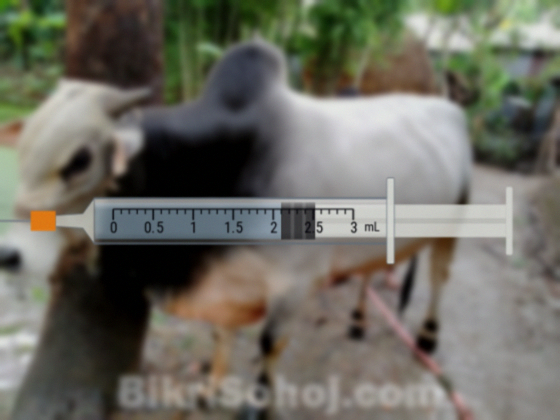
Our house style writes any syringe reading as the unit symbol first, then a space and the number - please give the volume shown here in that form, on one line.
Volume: mL 2.1
